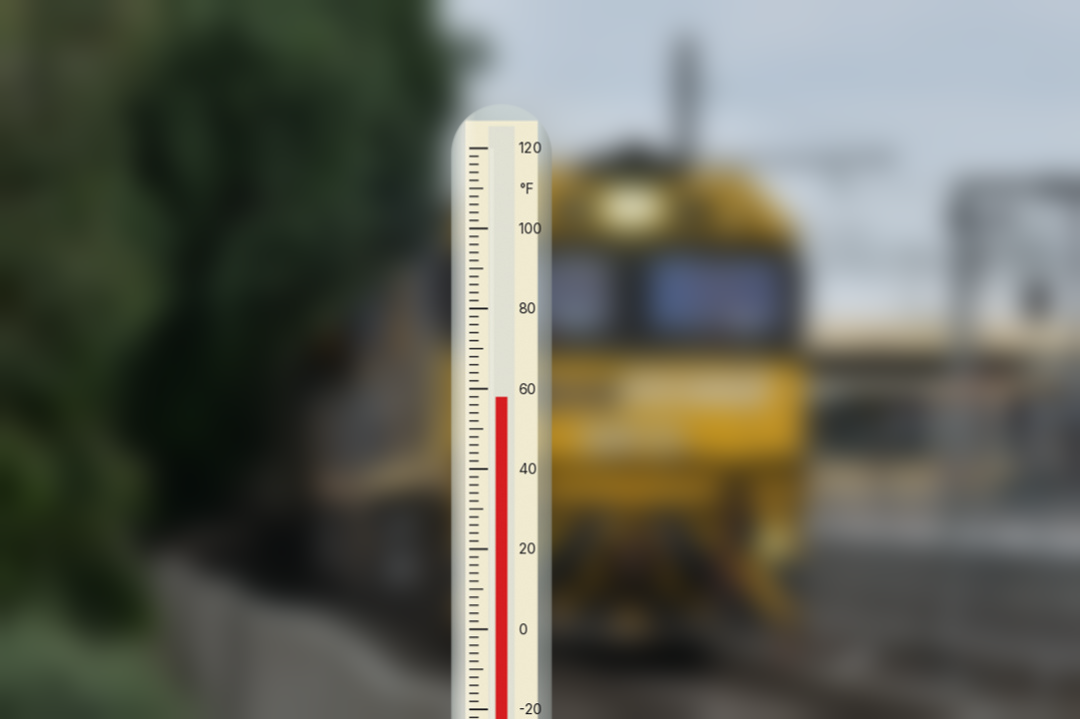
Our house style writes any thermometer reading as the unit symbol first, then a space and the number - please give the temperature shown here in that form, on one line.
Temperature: °F 58
